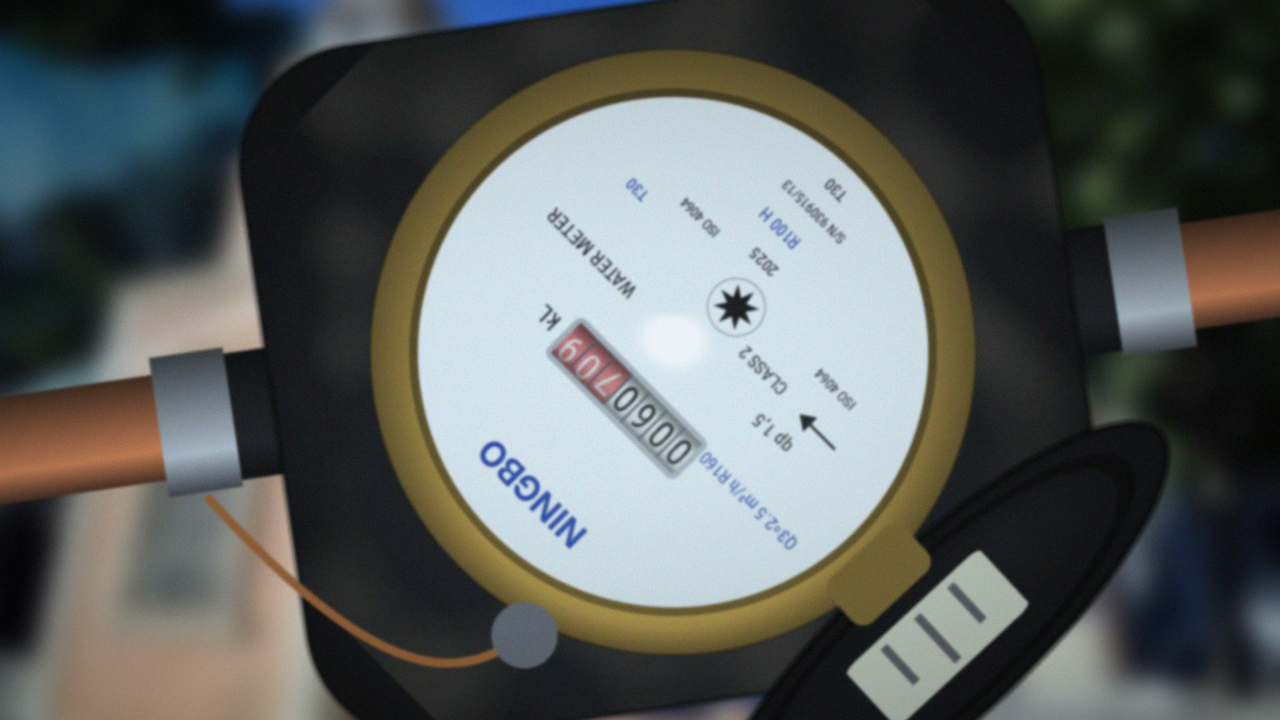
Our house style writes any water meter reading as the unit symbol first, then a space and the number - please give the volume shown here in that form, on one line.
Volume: kL 60.709
